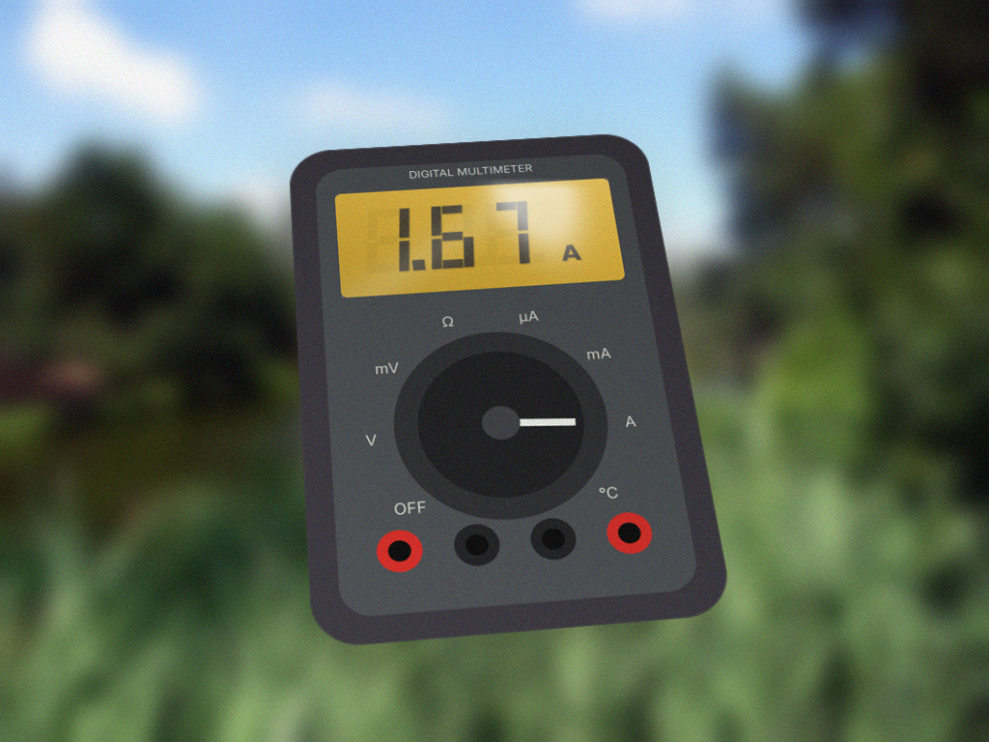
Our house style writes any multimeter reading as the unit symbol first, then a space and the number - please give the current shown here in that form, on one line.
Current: A 1.67
